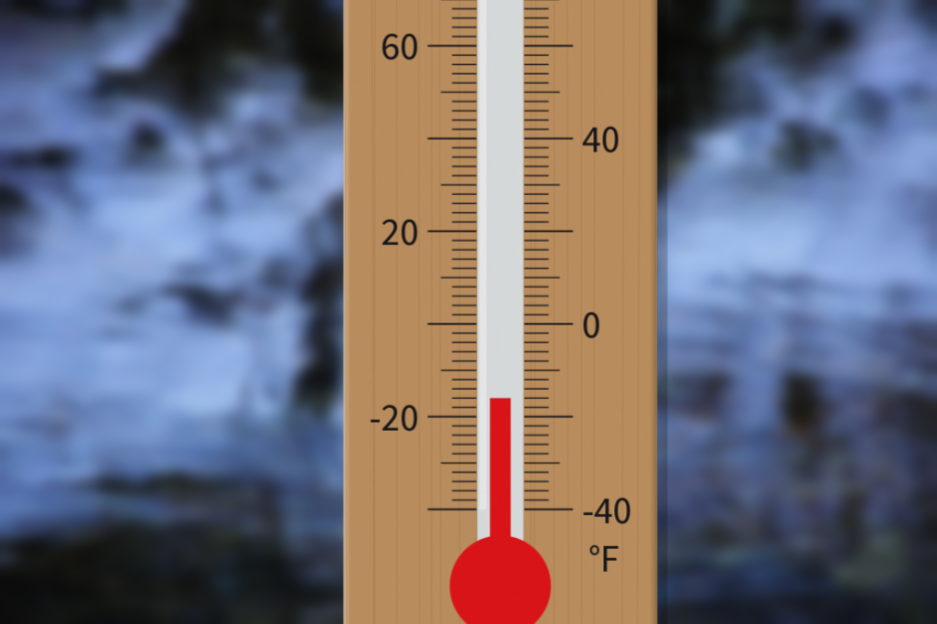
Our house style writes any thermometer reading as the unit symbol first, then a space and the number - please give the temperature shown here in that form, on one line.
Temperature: °F -16
